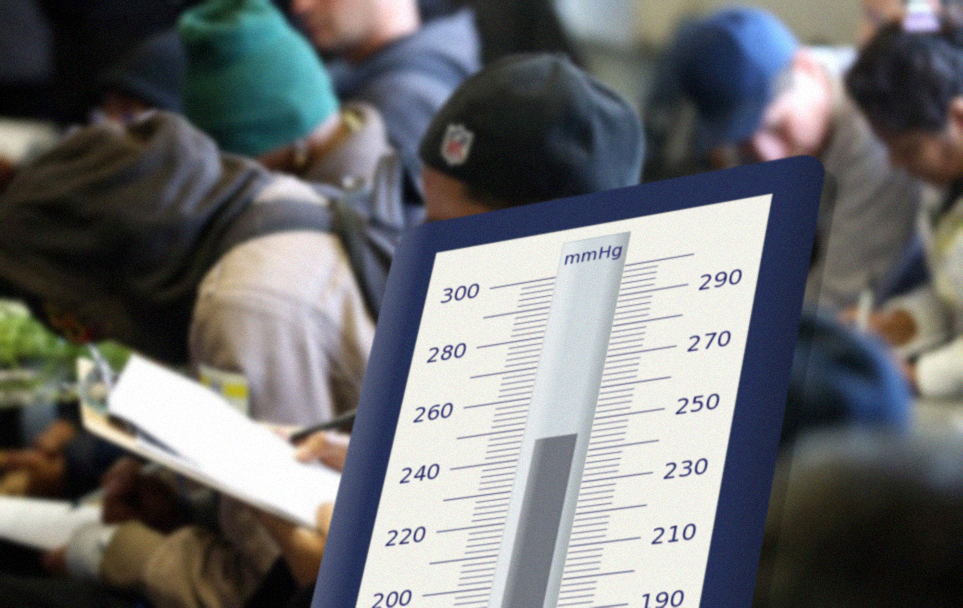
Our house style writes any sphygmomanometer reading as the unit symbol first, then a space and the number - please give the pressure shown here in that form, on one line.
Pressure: mmHg 246
